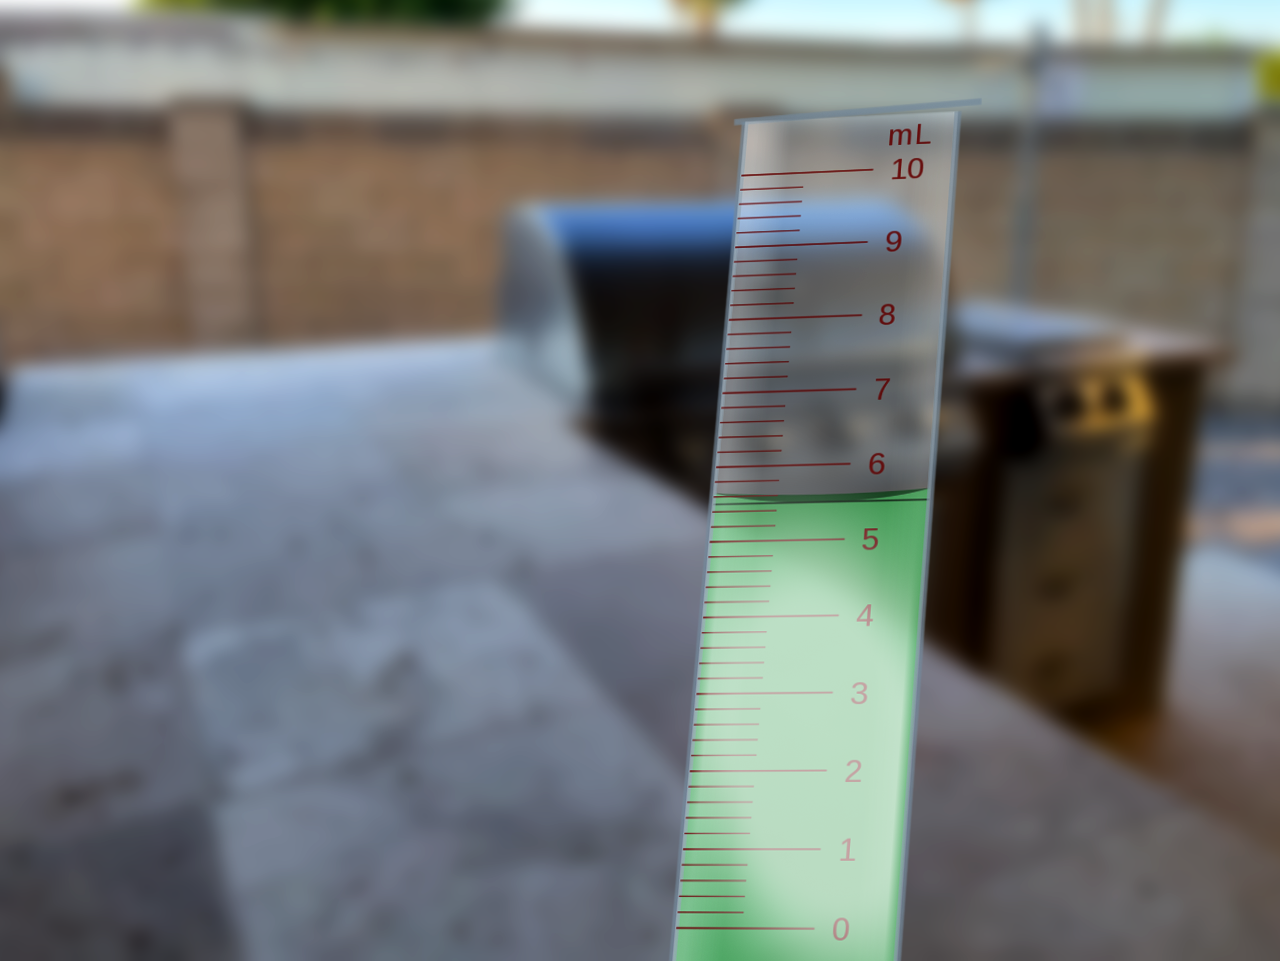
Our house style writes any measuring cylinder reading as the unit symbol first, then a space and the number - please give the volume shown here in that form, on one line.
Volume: mL 5.5
